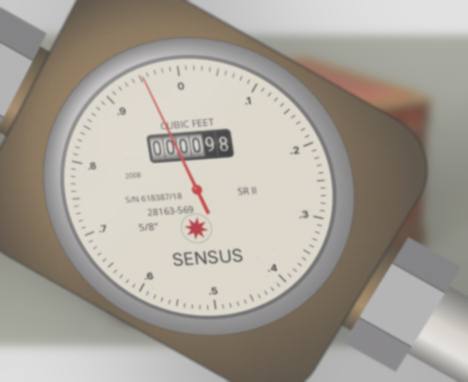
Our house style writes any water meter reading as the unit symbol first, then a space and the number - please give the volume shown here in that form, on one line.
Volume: ft³ 97.95
